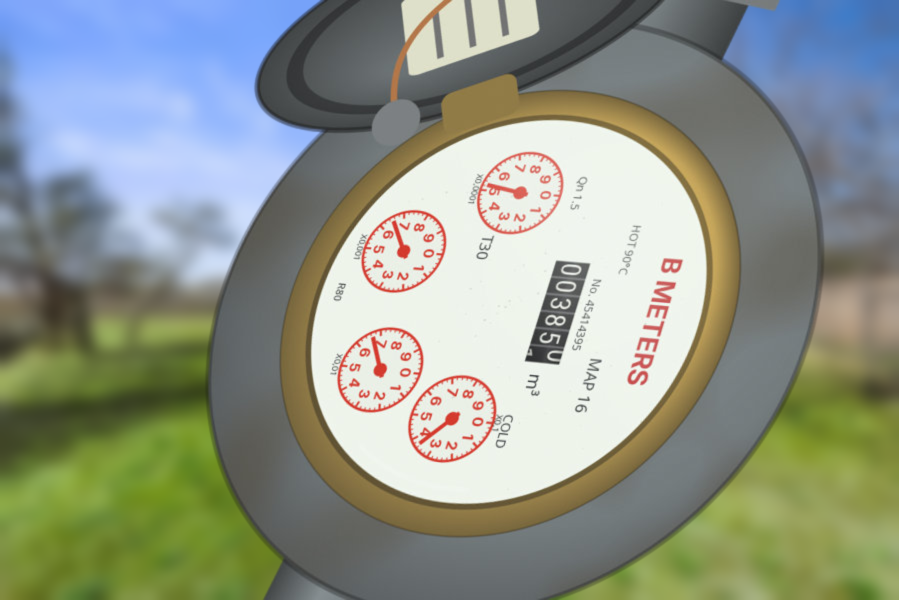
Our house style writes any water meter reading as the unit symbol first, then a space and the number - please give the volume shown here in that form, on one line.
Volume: m³ 3850.3665
